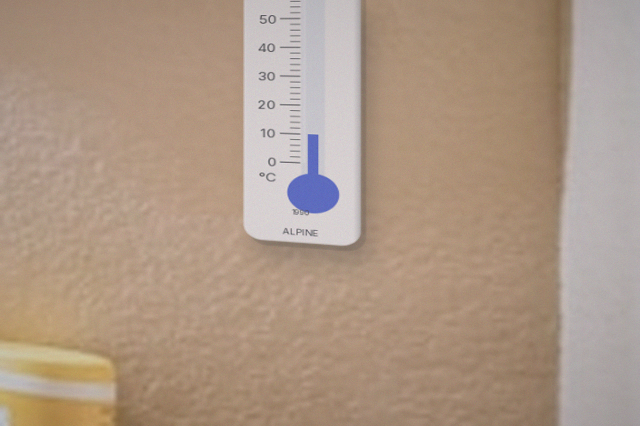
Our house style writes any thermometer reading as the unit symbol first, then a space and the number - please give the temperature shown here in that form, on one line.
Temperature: °C 10
